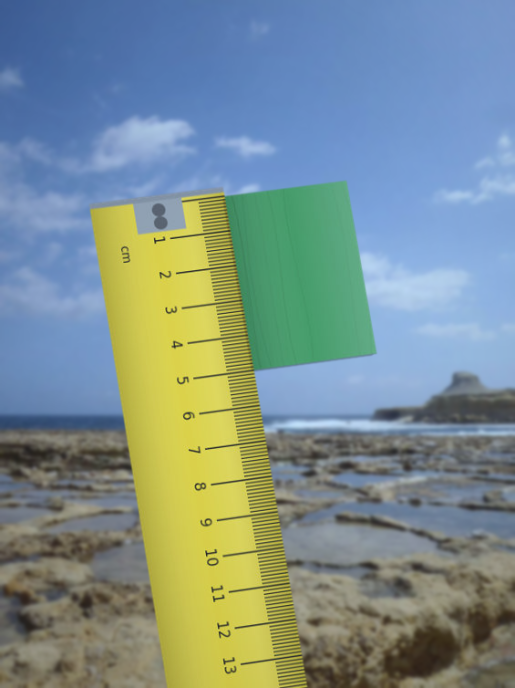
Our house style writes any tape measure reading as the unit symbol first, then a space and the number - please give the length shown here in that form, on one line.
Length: cm 5
